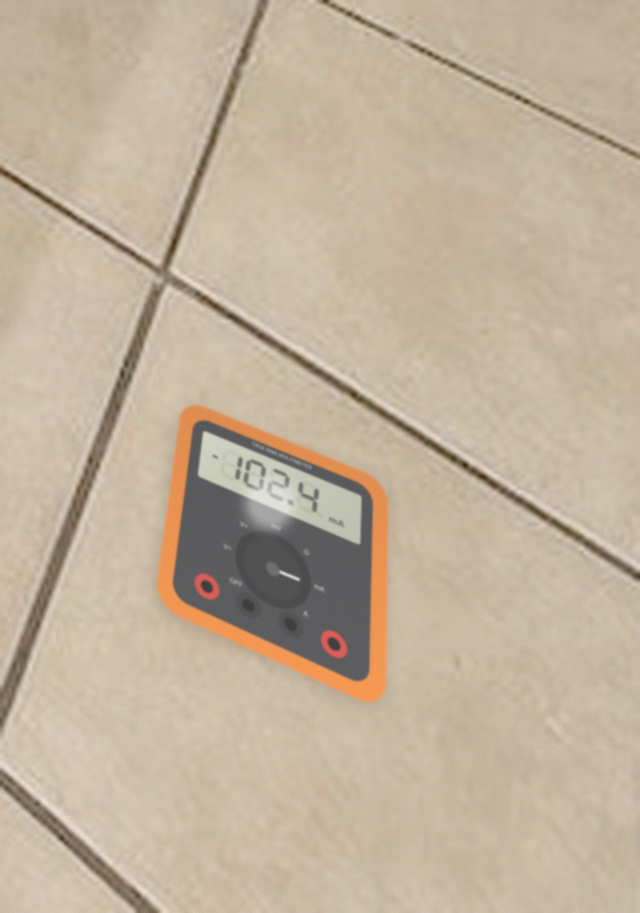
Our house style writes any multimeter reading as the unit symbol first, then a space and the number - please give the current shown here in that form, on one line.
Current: mA -102.4
